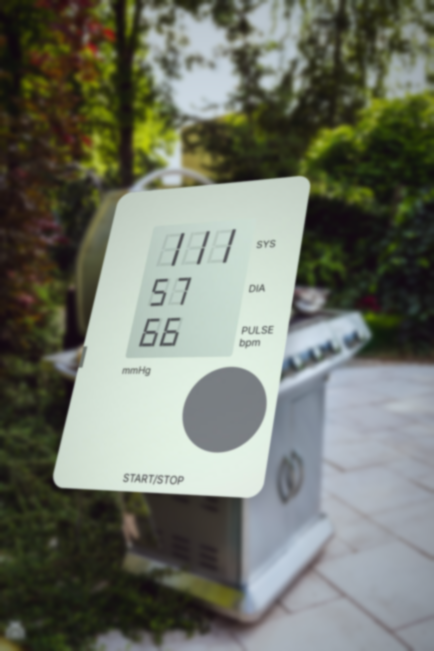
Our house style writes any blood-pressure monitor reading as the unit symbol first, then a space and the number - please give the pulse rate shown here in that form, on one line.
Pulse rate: bpm 66
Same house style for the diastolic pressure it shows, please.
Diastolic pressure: mmHg 57
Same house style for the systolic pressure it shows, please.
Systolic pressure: mmHg 111
